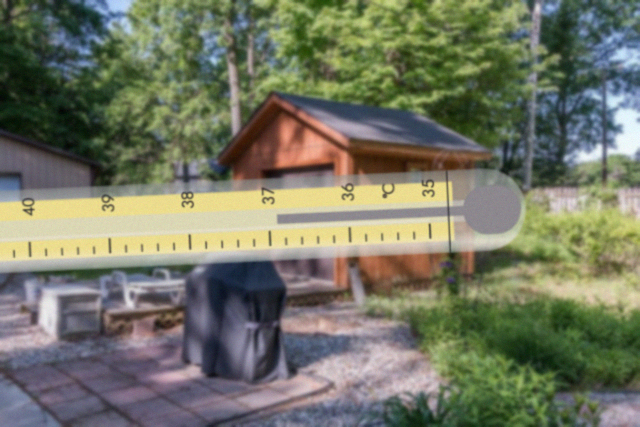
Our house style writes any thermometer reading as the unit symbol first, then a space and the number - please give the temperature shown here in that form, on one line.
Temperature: °C 36.9
